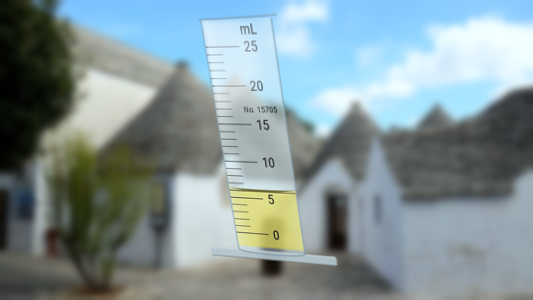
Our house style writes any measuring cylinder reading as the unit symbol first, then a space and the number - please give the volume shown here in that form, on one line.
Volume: mL 6
